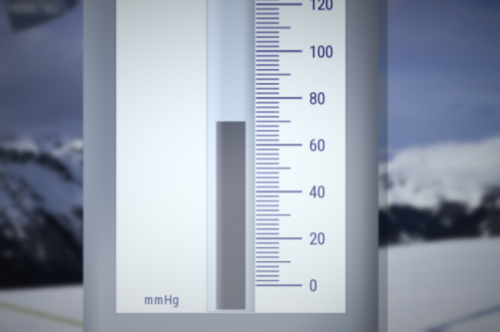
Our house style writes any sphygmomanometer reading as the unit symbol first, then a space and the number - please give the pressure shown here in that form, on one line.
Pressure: mmHg 70
